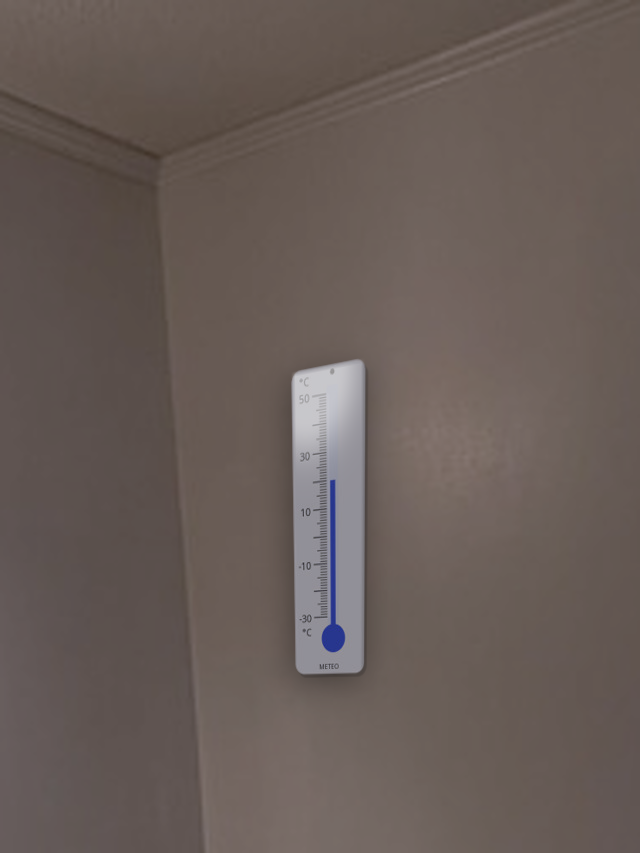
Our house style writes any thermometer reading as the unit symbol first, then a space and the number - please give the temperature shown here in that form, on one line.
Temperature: °C 20
